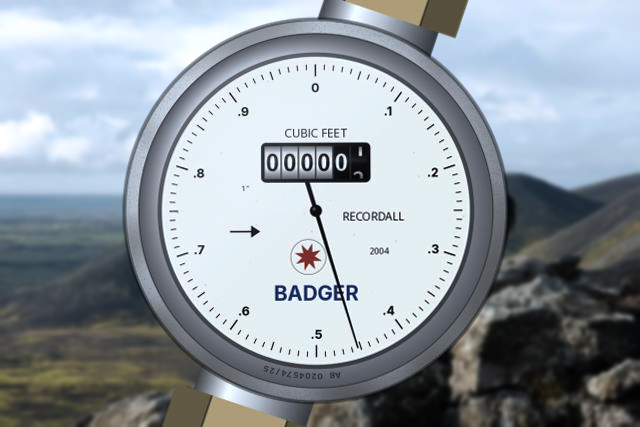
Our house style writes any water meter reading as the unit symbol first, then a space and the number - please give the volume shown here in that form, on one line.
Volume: ft³ 1.45
